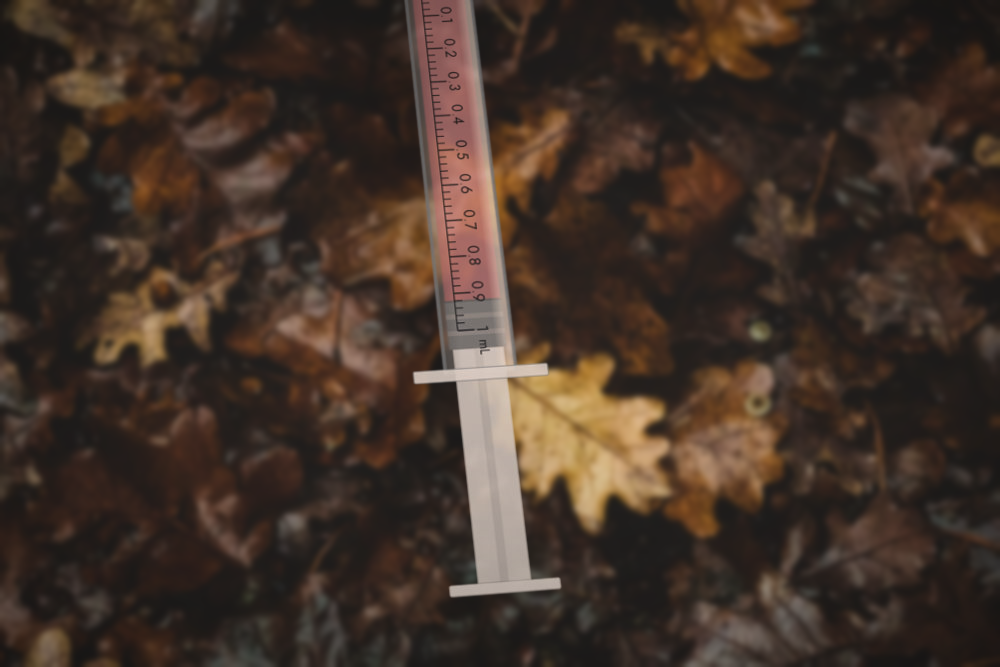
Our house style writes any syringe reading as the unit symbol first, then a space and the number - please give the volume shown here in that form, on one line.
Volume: mL 0.92
